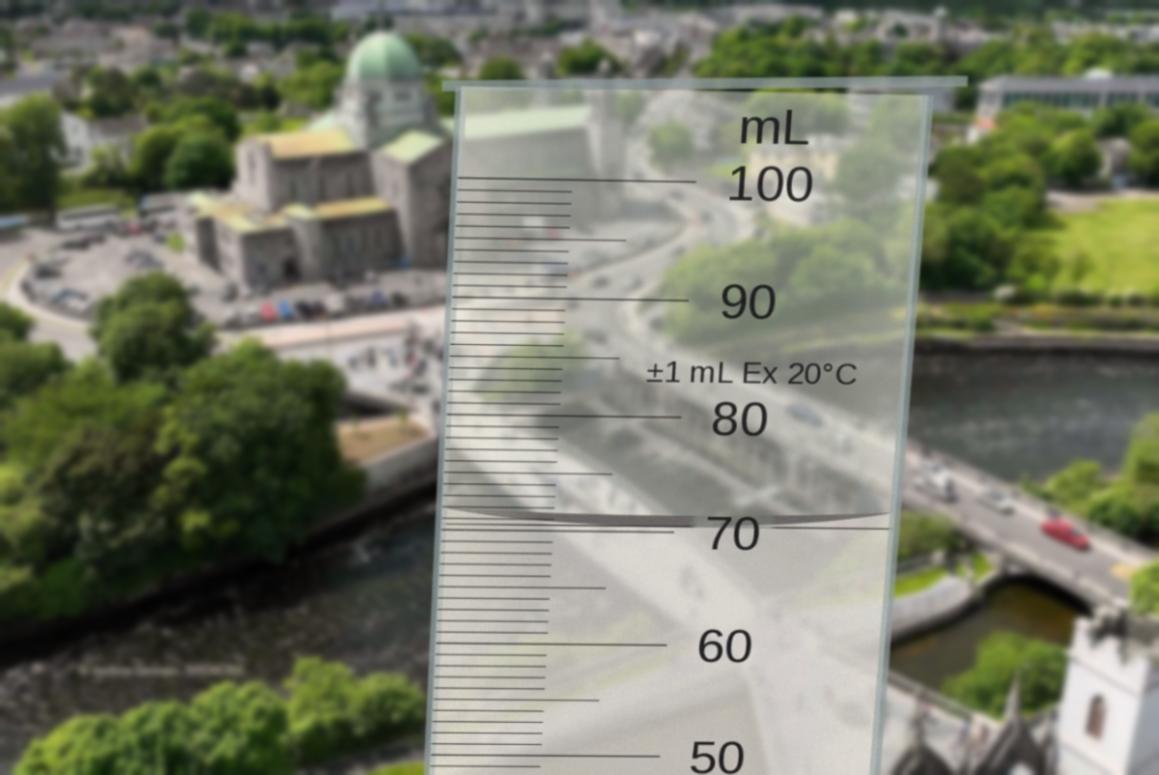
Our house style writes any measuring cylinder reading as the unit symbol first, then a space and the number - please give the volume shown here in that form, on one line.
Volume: mL 70.5
